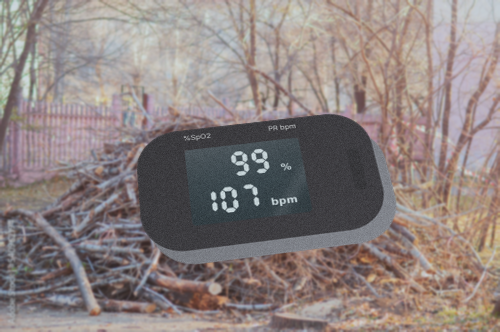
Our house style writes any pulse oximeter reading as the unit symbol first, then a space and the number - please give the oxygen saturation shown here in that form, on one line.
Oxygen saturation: % 99
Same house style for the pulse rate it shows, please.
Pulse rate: bpm 107
